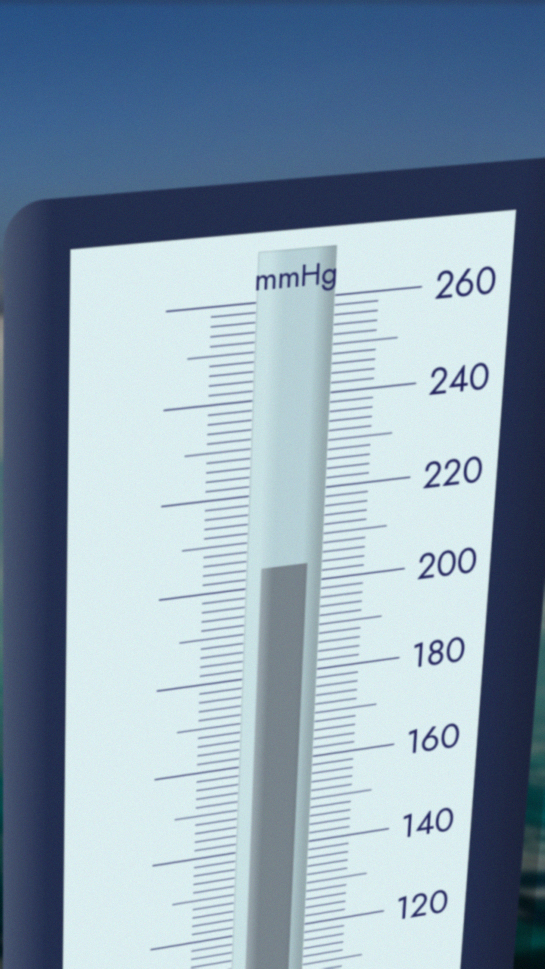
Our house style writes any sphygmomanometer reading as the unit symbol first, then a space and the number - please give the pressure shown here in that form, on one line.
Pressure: mmHg 204
